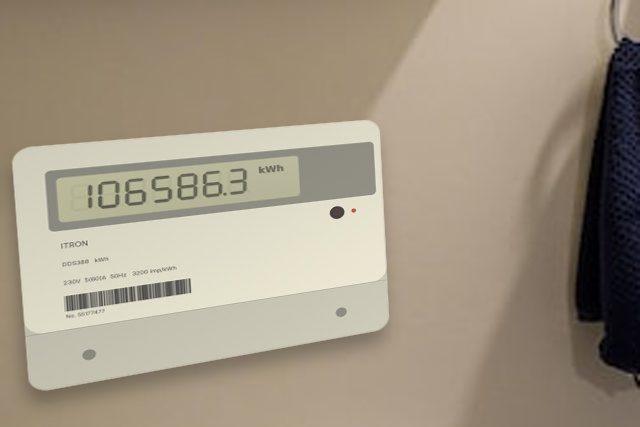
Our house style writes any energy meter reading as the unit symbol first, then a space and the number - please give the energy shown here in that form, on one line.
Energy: kWh 106586.3
